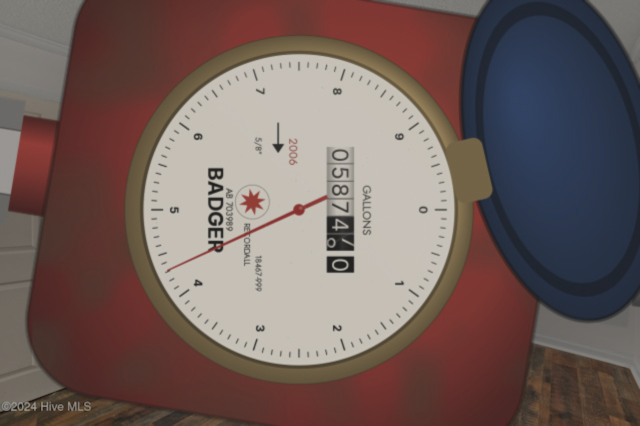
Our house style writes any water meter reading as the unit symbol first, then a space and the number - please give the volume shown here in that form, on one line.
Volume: gal 587474.3
